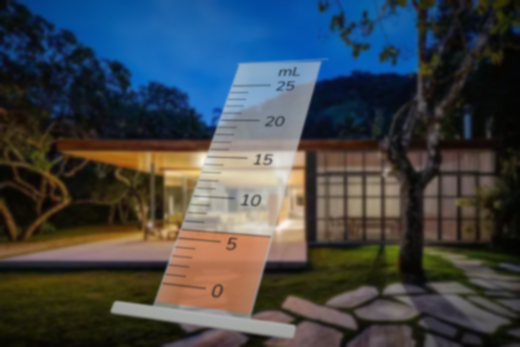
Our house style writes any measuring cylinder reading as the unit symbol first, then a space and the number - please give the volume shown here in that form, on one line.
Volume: mL 6
